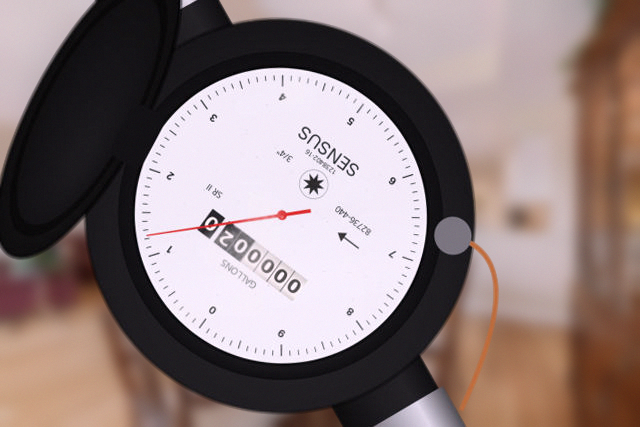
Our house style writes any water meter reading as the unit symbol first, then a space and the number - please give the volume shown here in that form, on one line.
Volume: gal 21.2
